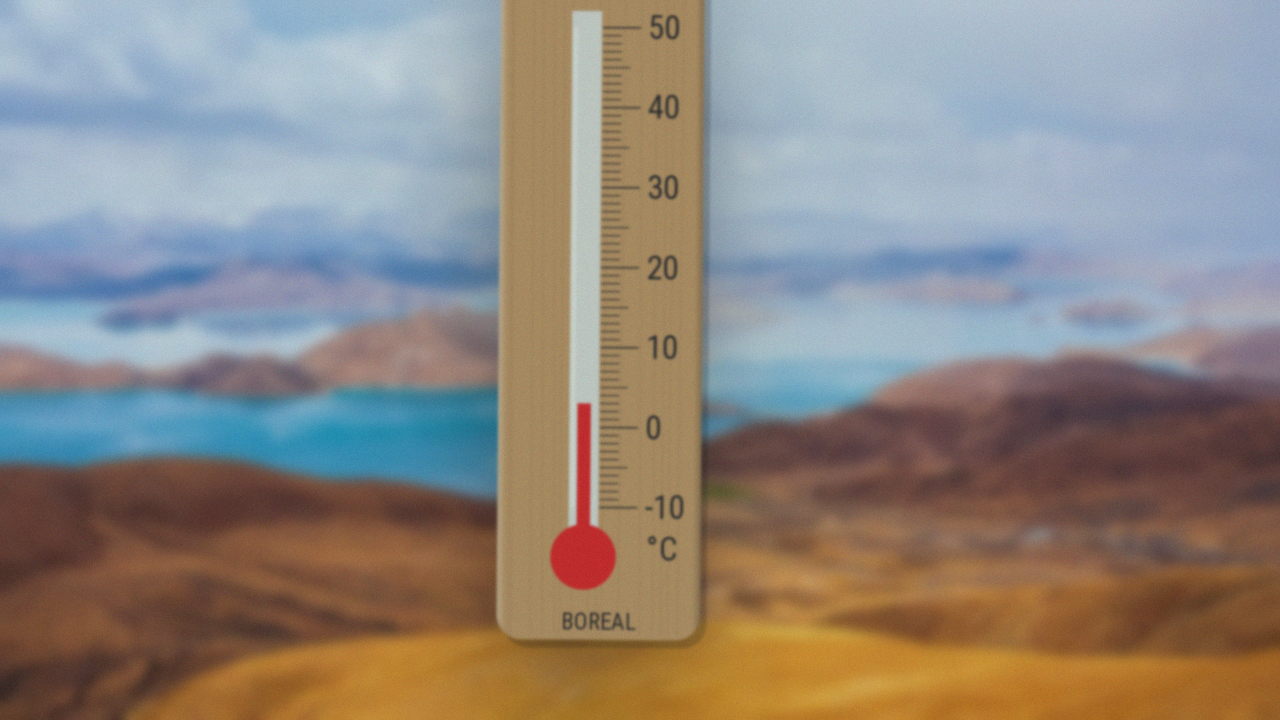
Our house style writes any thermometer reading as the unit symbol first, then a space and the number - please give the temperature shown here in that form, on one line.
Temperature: °C 3
